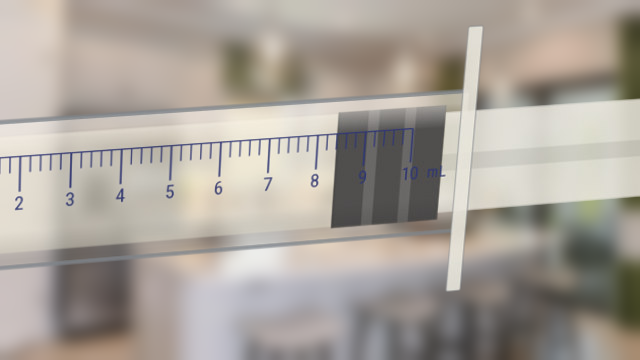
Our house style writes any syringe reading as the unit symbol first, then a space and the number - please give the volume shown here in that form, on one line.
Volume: mL 8.4
